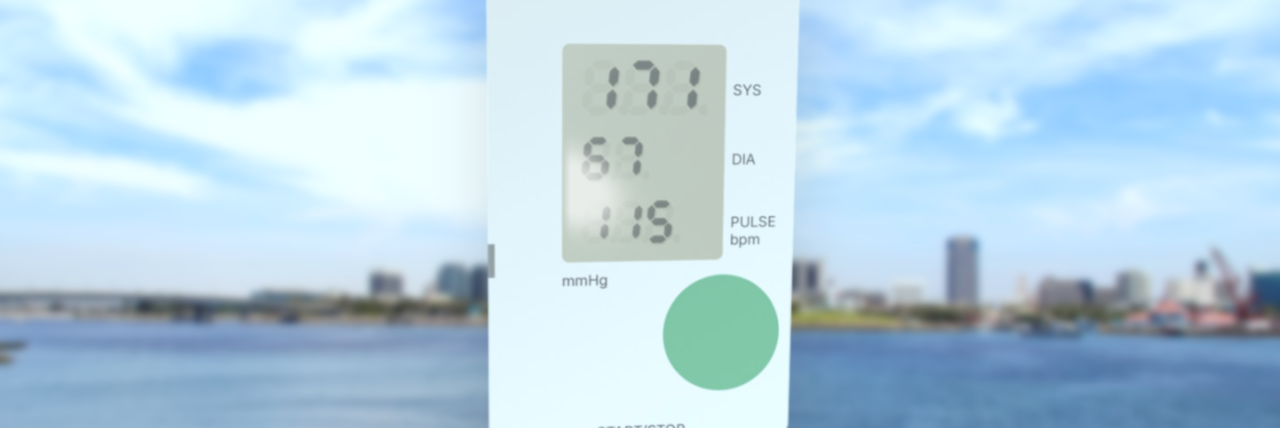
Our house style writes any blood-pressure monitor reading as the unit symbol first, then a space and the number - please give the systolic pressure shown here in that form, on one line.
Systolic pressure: mmHg 171
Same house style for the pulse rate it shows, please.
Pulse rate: bpm 115
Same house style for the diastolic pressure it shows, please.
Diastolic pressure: mmHg 67
